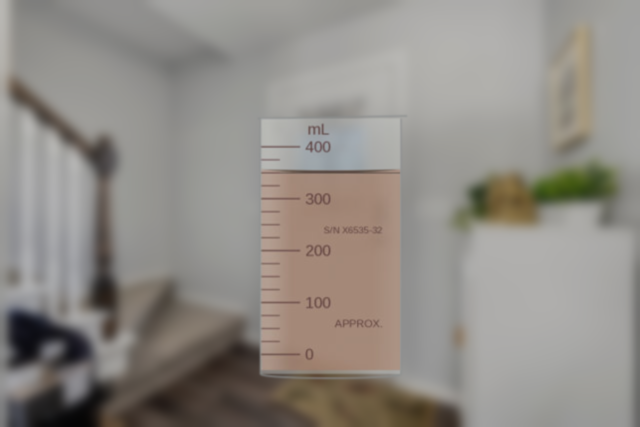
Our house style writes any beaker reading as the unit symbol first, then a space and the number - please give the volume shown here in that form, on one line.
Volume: mL 350
